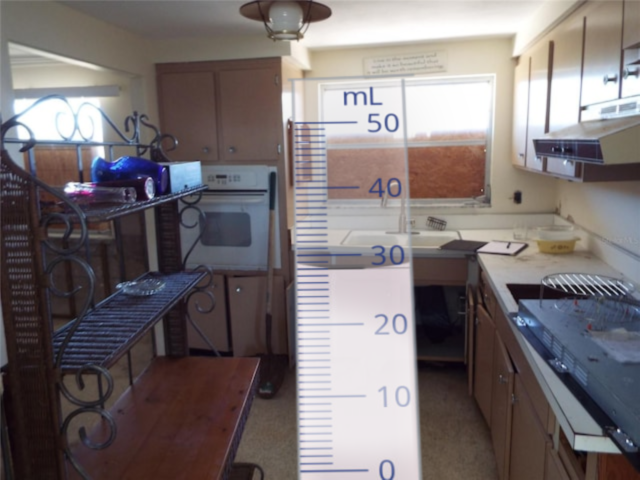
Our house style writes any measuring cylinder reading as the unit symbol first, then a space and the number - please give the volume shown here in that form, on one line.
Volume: mL 28
